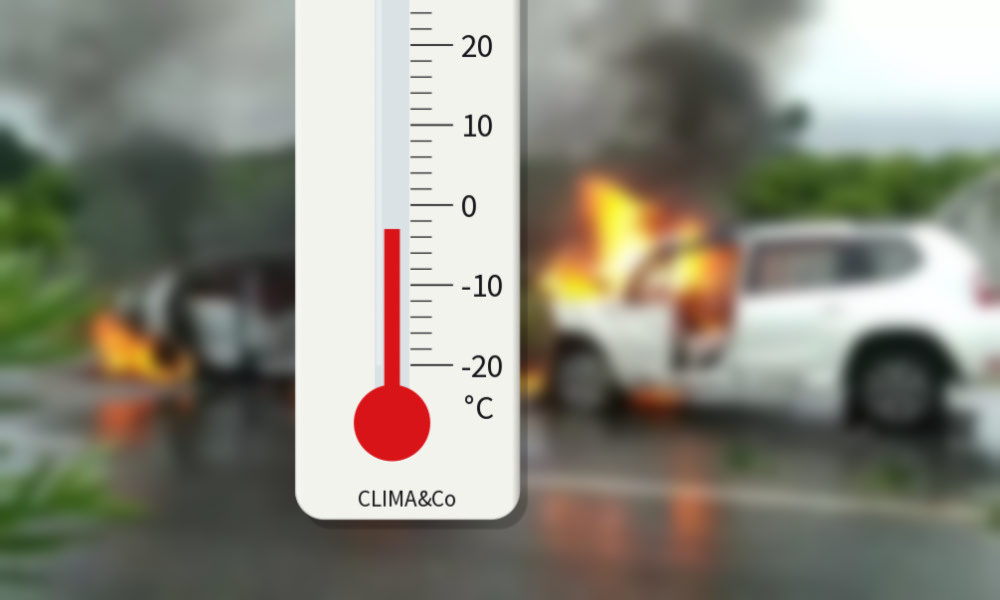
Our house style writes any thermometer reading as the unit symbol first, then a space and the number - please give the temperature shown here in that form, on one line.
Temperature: °C -3
